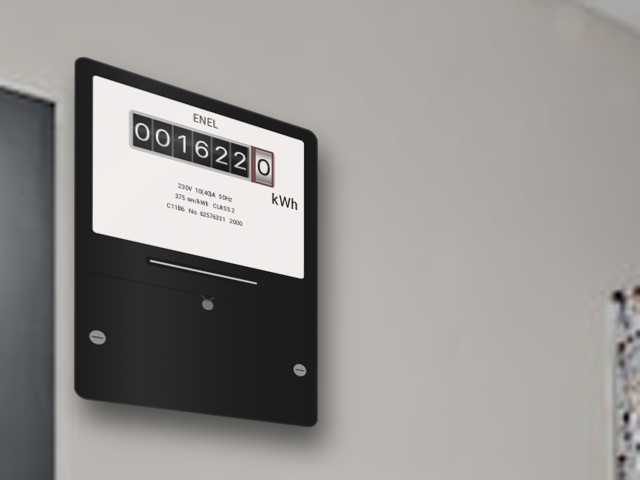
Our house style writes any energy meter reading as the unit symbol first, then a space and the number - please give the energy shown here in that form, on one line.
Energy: kWh 1622.0
